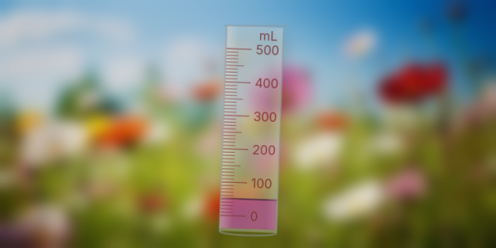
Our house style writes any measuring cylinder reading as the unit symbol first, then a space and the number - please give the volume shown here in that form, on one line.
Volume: mL 50
